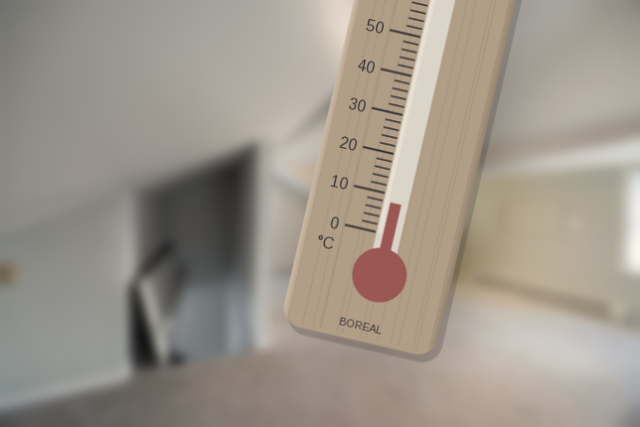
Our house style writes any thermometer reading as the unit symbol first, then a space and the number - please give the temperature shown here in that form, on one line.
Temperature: °C 8
